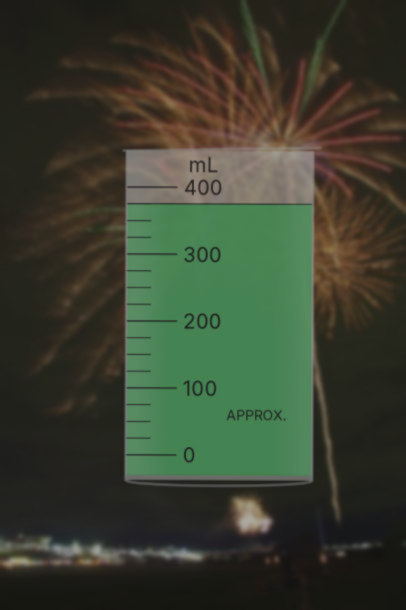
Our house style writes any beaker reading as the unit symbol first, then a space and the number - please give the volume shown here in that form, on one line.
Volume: mL 375
